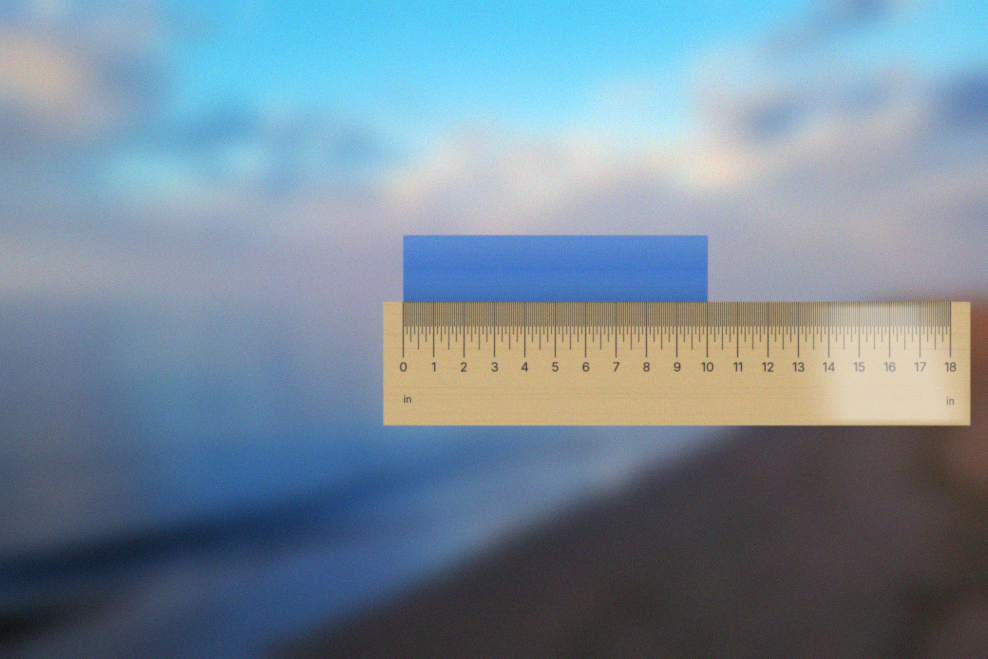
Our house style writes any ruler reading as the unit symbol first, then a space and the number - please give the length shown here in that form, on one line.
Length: in 10
